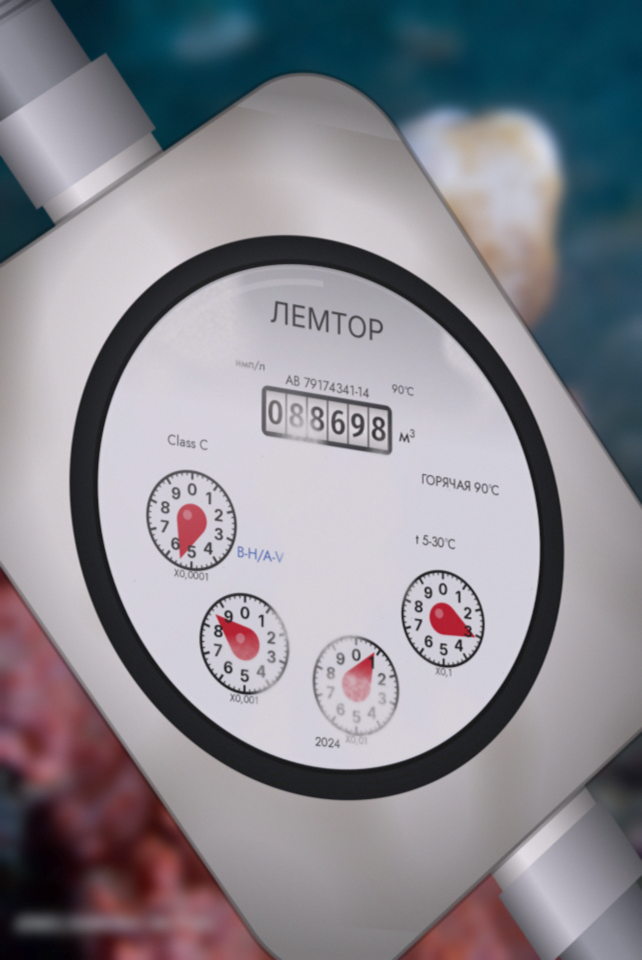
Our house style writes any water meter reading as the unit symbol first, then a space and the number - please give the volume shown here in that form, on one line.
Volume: m³ 88698.3085
